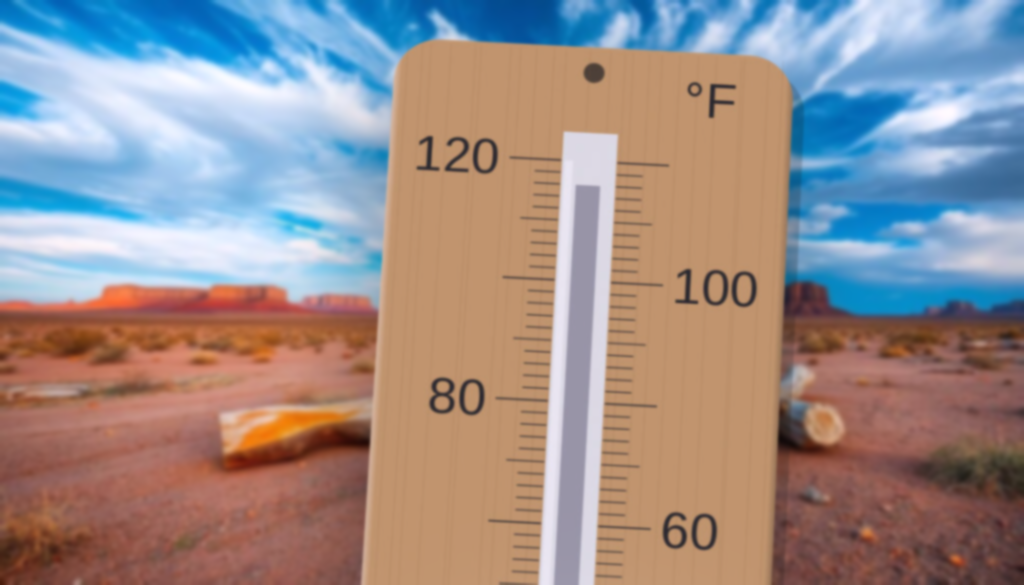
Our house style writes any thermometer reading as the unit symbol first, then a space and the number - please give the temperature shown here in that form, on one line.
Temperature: °F 116
